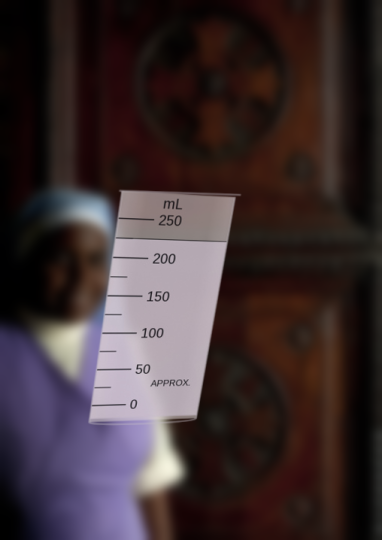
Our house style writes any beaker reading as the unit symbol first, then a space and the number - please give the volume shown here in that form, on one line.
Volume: mL 225
